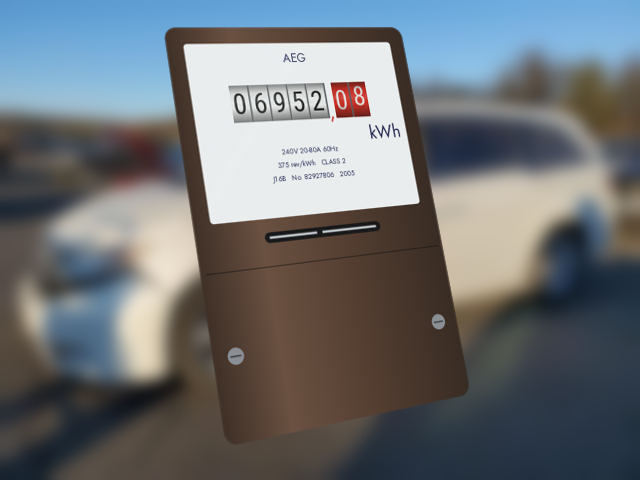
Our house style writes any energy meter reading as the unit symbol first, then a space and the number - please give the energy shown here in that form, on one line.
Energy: kWh 6952.08
